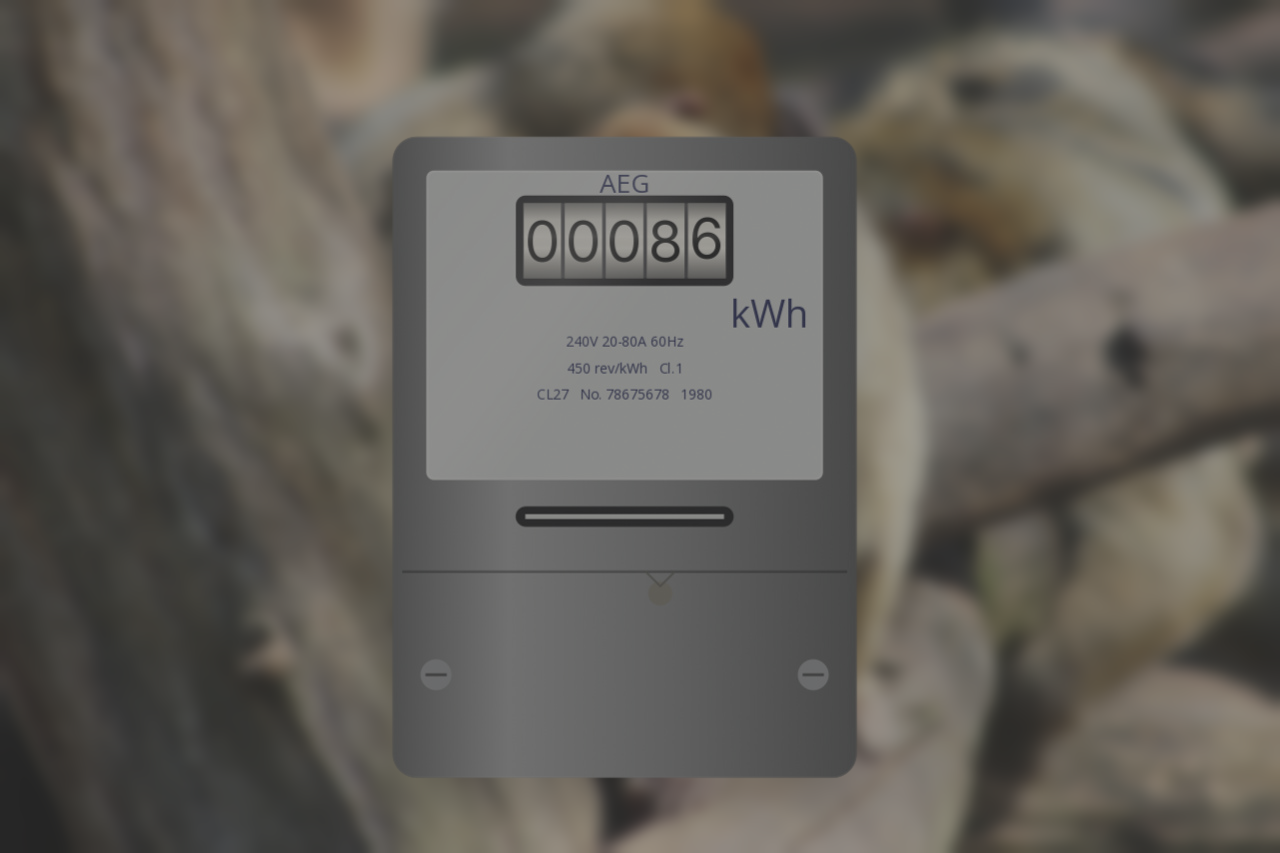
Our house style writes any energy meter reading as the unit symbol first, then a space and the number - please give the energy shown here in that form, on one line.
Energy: kWh 86
